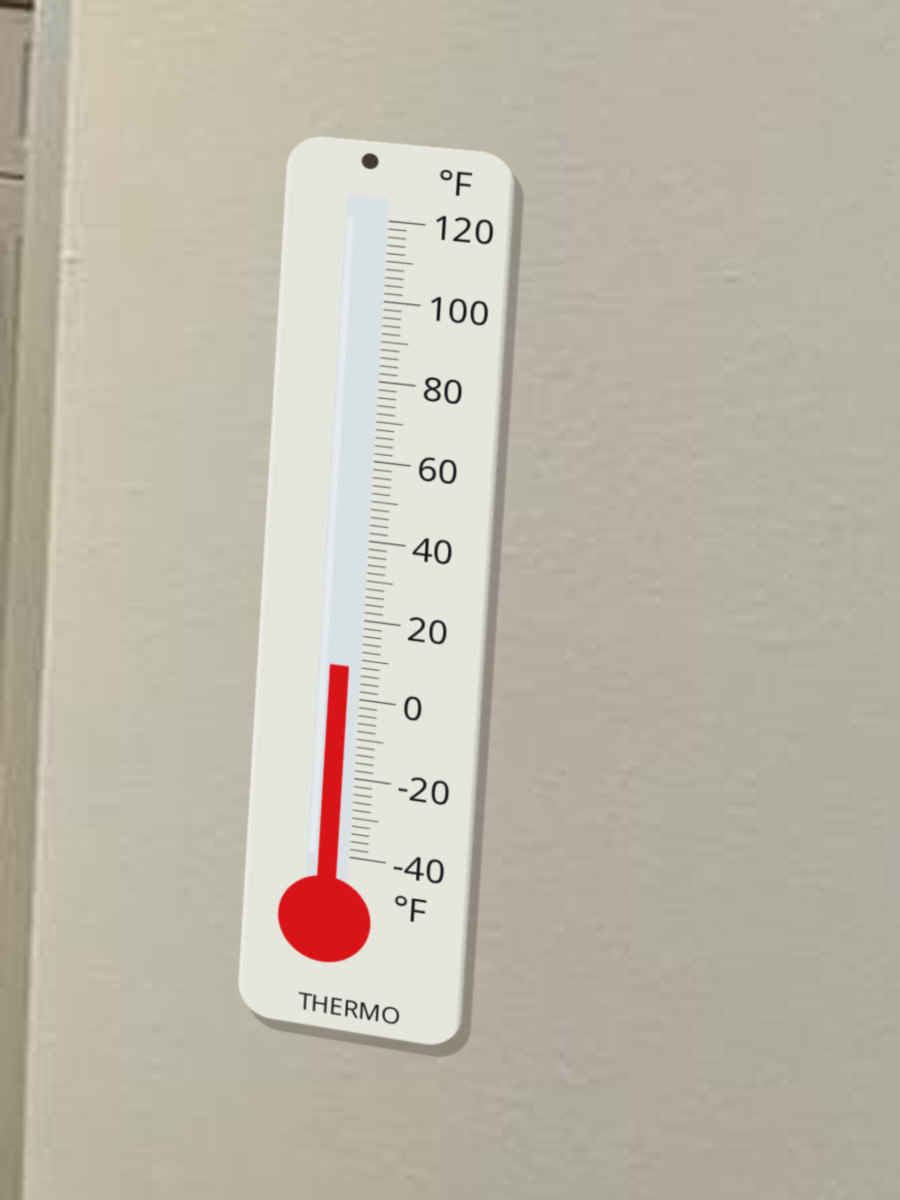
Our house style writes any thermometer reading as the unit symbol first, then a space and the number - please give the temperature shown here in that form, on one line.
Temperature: °F 8
